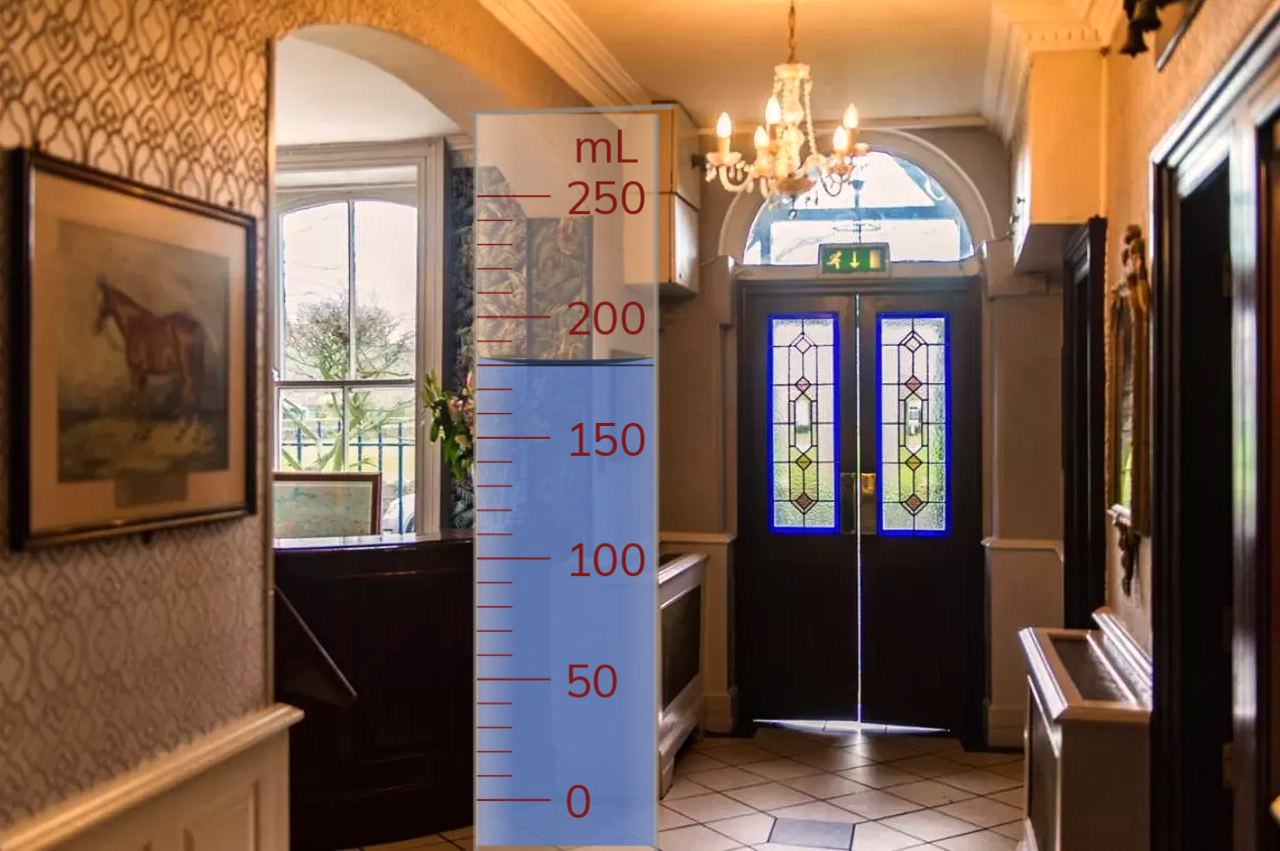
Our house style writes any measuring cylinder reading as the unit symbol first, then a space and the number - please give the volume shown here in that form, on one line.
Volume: mL 180
